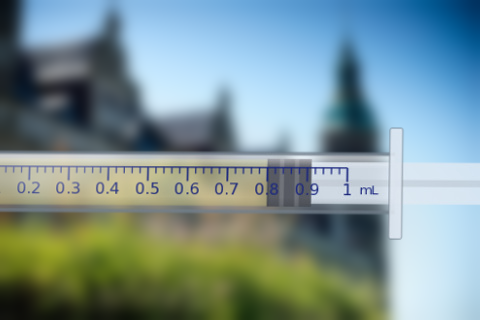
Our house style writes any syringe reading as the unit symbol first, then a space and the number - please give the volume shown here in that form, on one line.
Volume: mL 0.8
